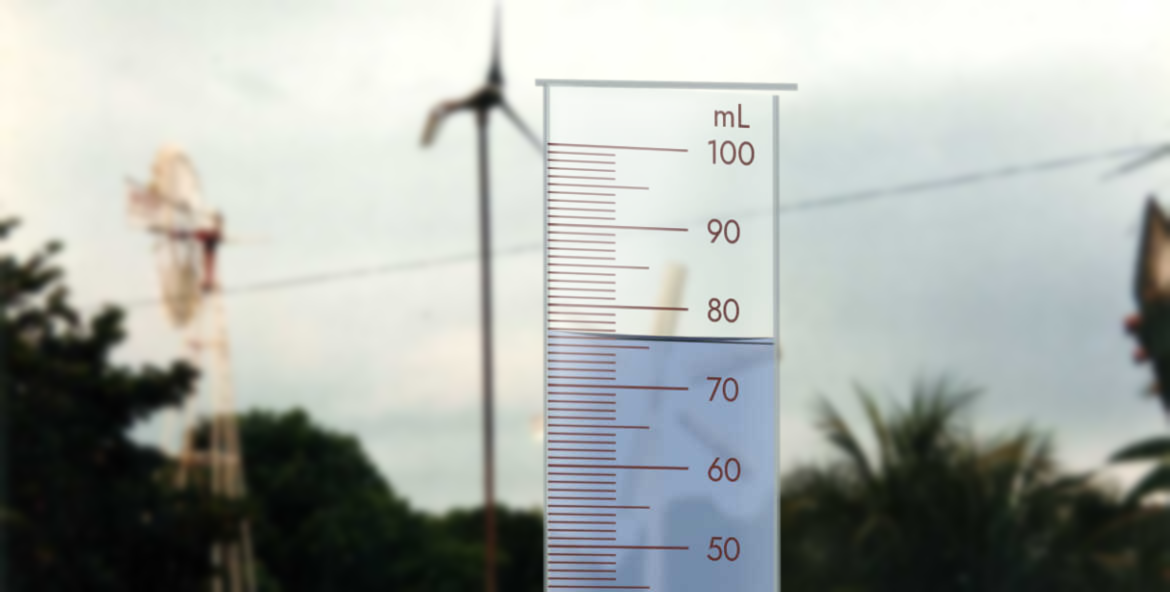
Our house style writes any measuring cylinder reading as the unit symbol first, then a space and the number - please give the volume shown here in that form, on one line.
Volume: mL 76
